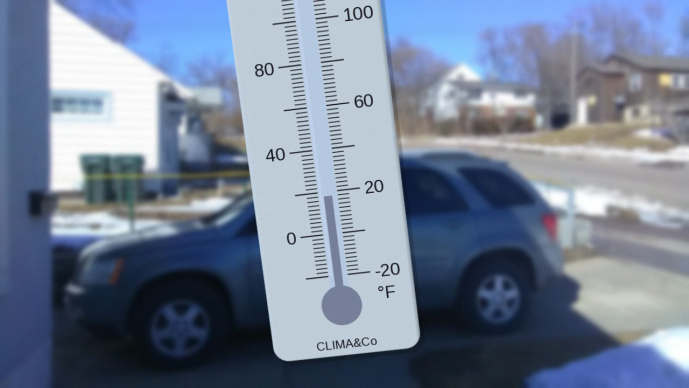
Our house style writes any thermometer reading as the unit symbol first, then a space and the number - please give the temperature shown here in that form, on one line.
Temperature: °F 18
